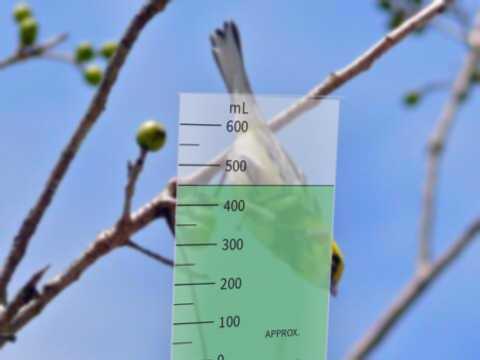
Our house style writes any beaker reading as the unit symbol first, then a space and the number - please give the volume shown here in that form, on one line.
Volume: mL 450
